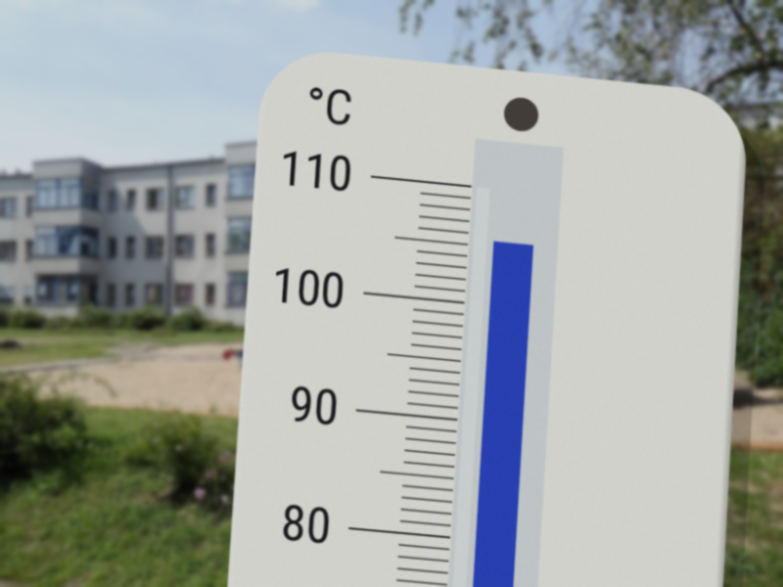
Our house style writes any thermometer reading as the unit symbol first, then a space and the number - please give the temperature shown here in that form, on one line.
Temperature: °C 105.5
